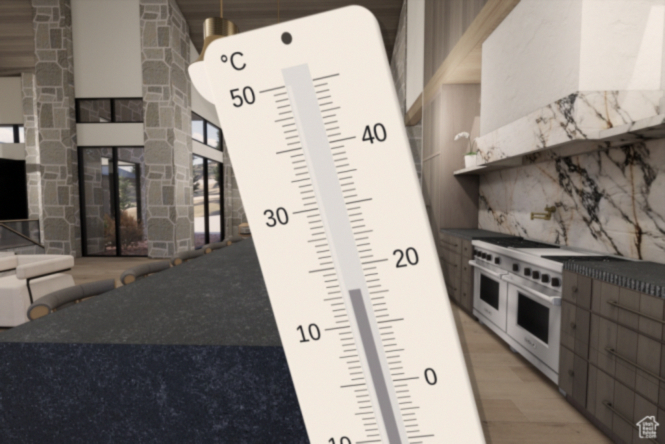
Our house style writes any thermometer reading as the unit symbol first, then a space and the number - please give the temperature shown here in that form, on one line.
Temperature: °C 16
